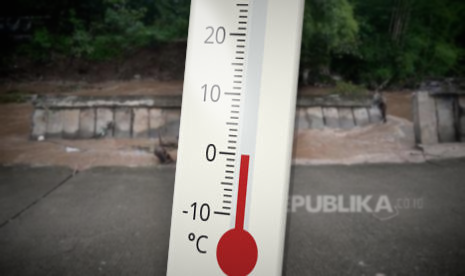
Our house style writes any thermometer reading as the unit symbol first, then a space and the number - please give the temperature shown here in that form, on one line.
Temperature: °C 0
